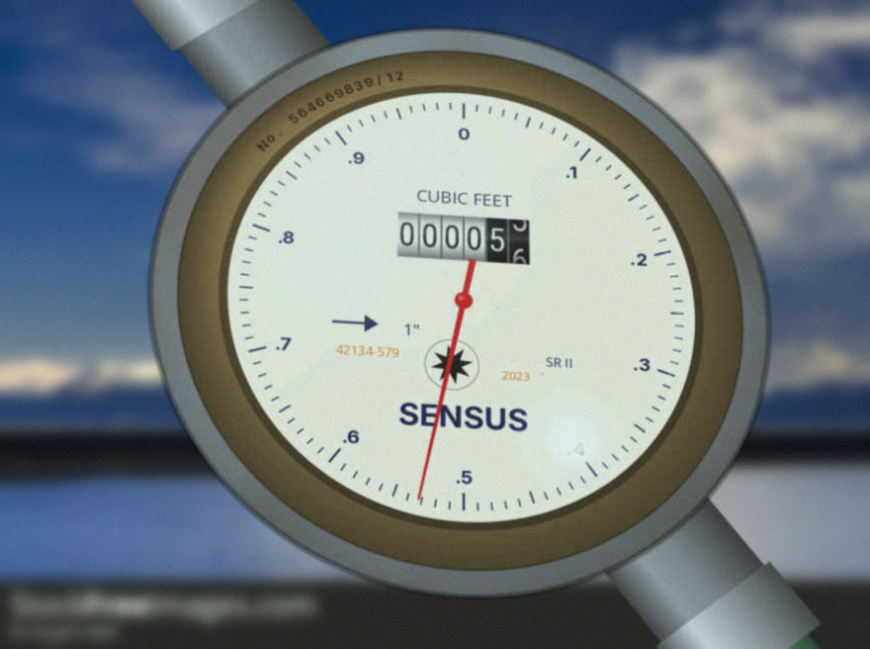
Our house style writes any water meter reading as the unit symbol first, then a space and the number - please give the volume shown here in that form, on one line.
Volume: ft³ 55.53
